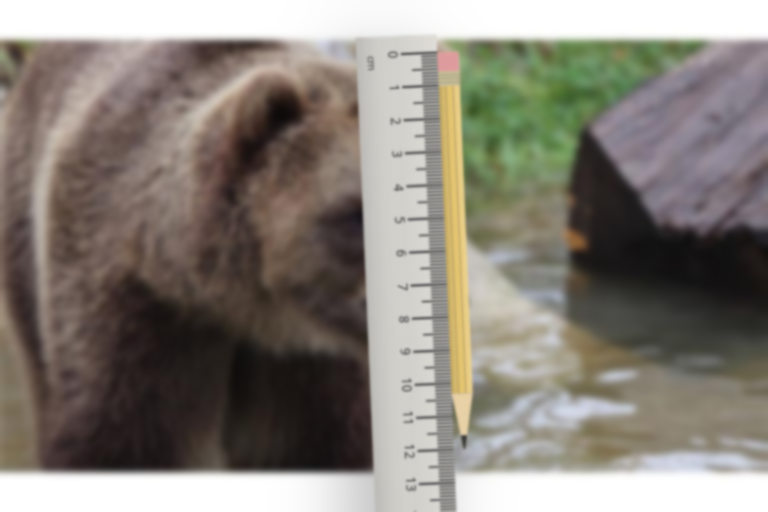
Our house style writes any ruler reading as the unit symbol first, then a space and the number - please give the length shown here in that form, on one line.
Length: cm 12
